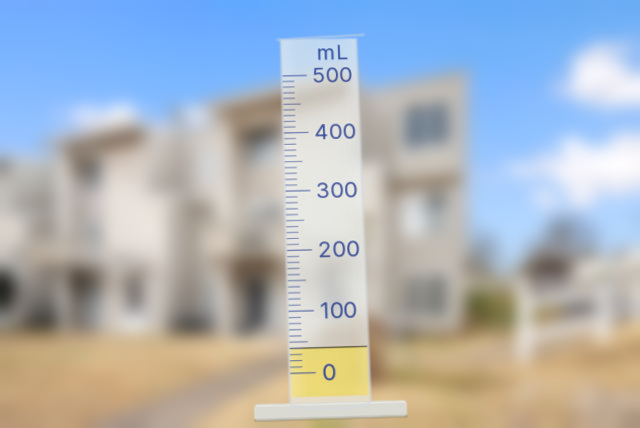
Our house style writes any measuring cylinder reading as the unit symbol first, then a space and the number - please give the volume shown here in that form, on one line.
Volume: mL 40
